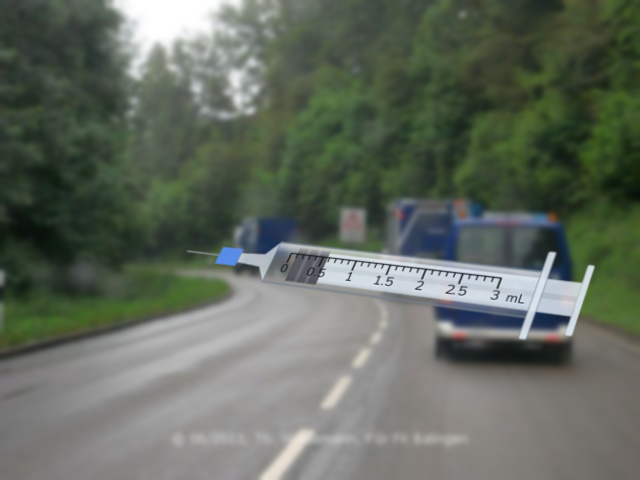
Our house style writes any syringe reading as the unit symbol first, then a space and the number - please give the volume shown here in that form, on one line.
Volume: mL 0.1
